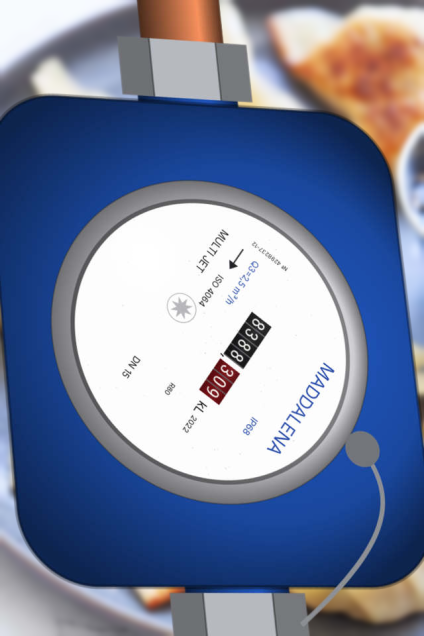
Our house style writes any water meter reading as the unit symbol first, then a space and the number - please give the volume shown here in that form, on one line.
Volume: kL 8388.309
